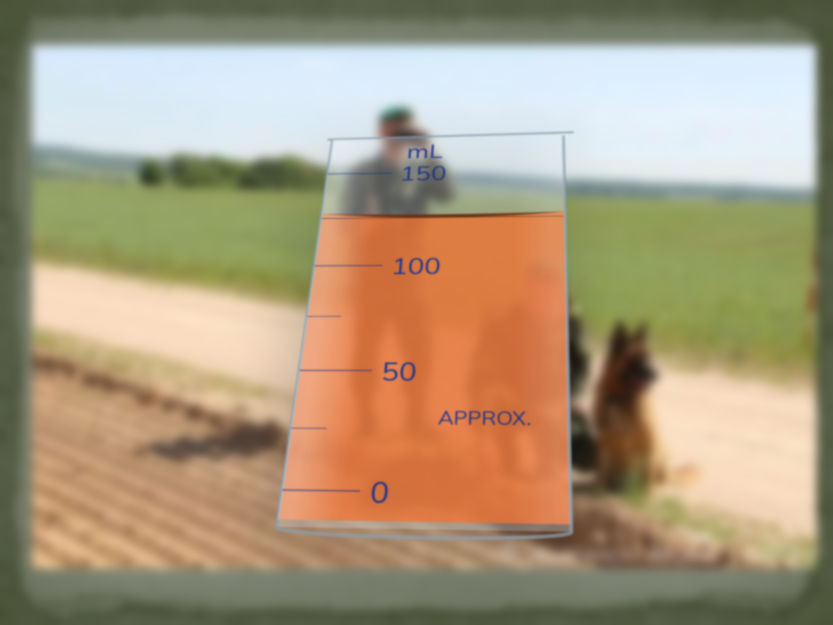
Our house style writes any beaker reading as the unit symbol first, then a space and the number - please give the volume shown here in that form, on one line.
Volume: mL 125
